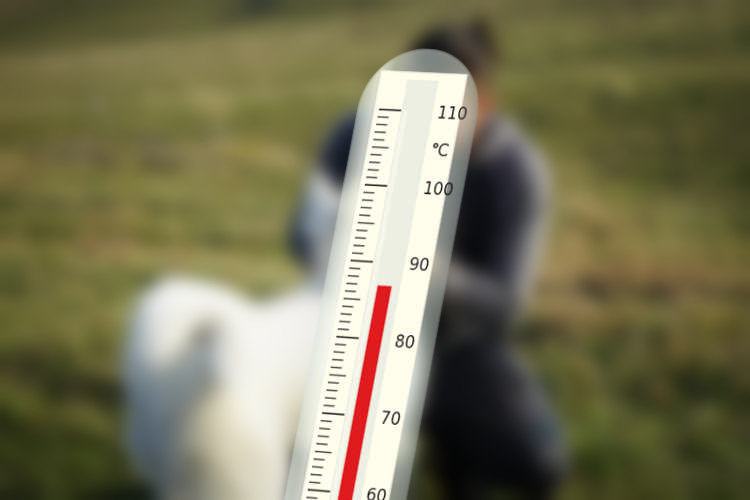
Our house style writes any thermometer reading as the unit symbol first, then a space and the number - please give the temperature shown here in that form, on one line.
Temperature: °C 87
